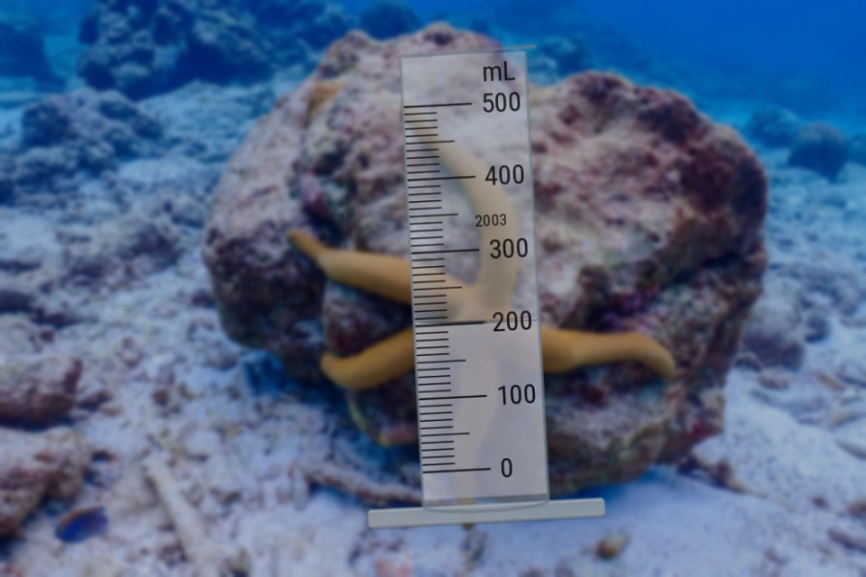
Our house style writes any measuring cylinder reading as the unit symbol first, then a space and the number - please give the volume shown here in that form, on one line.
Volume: mL 200
